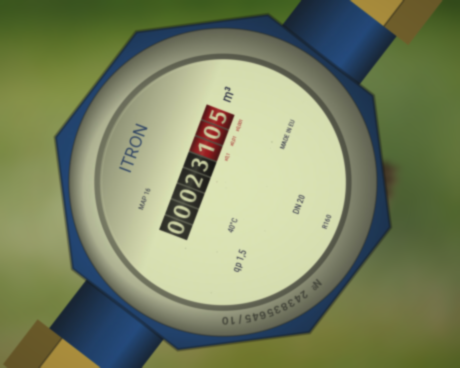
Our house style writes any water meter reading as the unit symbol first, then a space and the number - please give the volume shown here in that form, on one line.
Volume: m³ 23.105
